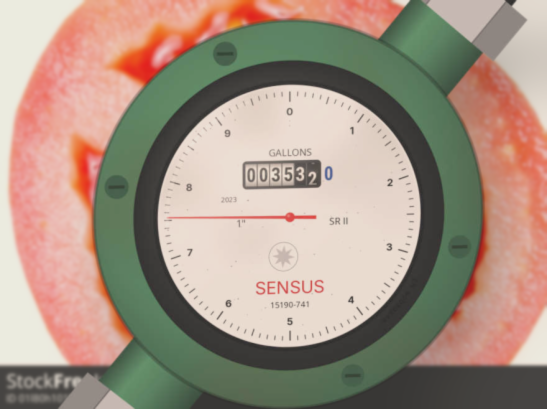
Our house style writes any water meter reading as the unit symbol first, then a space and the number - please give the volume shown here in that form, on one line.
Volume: gal 35317.5
